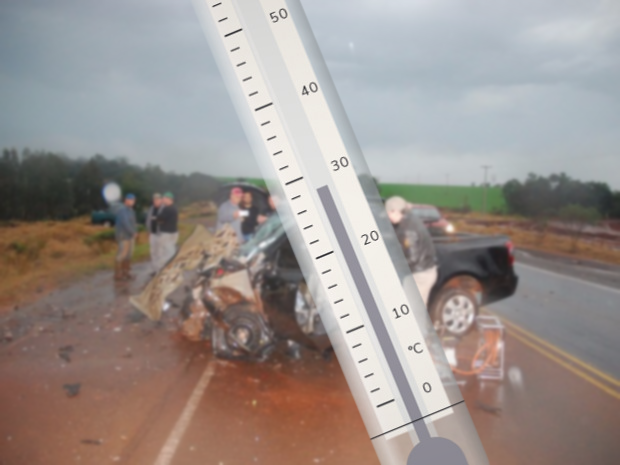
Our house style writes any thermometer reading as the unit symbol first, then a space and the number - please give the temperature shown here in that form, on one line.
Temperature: °C 28
